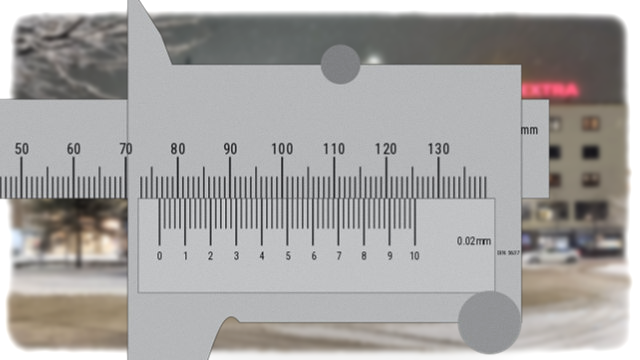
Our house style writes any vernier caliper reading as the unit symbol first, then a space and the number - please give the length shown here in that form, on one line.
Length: mm 76.5
